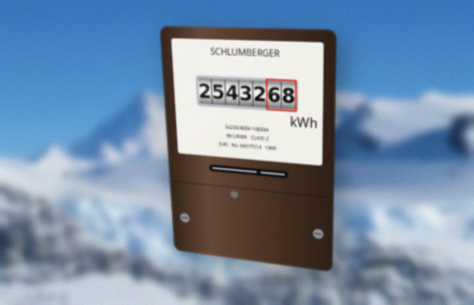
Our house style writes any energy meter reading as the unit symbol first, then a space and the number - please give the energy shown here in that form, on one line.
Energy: kWh 25432.68
